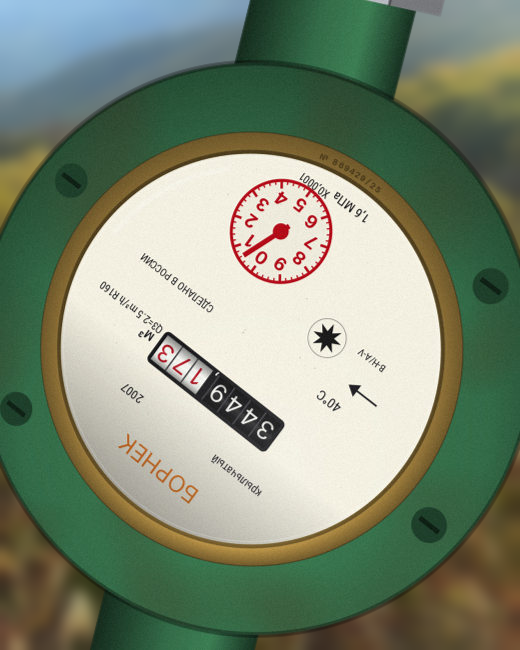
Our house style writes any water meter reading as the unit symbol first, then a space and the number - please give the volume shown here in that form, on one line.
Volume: m³ 3449.1730
